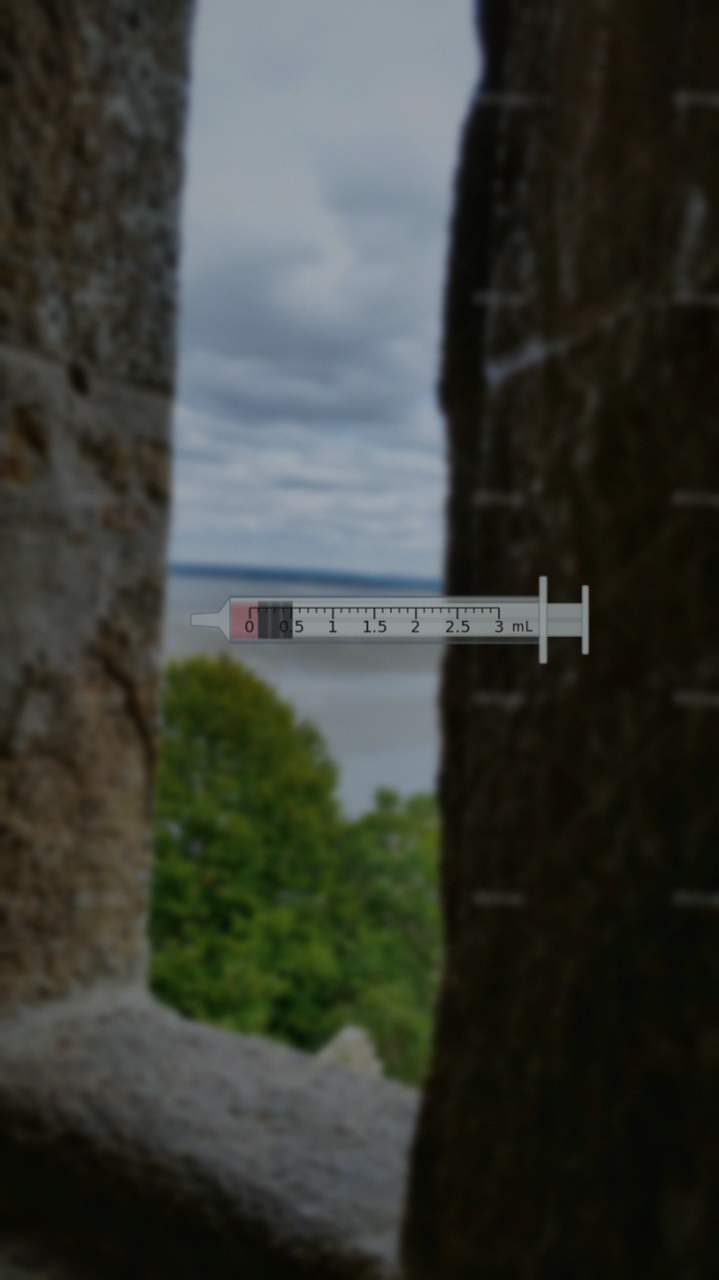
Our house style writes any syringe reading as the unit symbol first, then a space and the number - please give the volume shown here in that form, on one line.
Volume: mL 0.1
